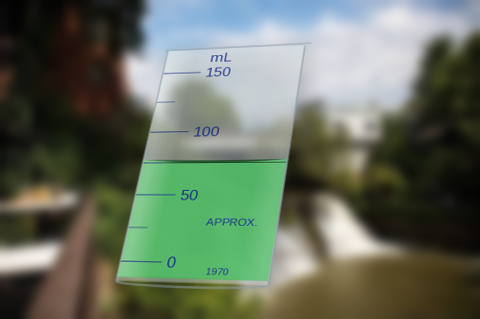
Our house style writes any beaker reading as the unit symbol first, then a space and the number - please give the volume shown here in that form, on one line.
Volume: mL 75
